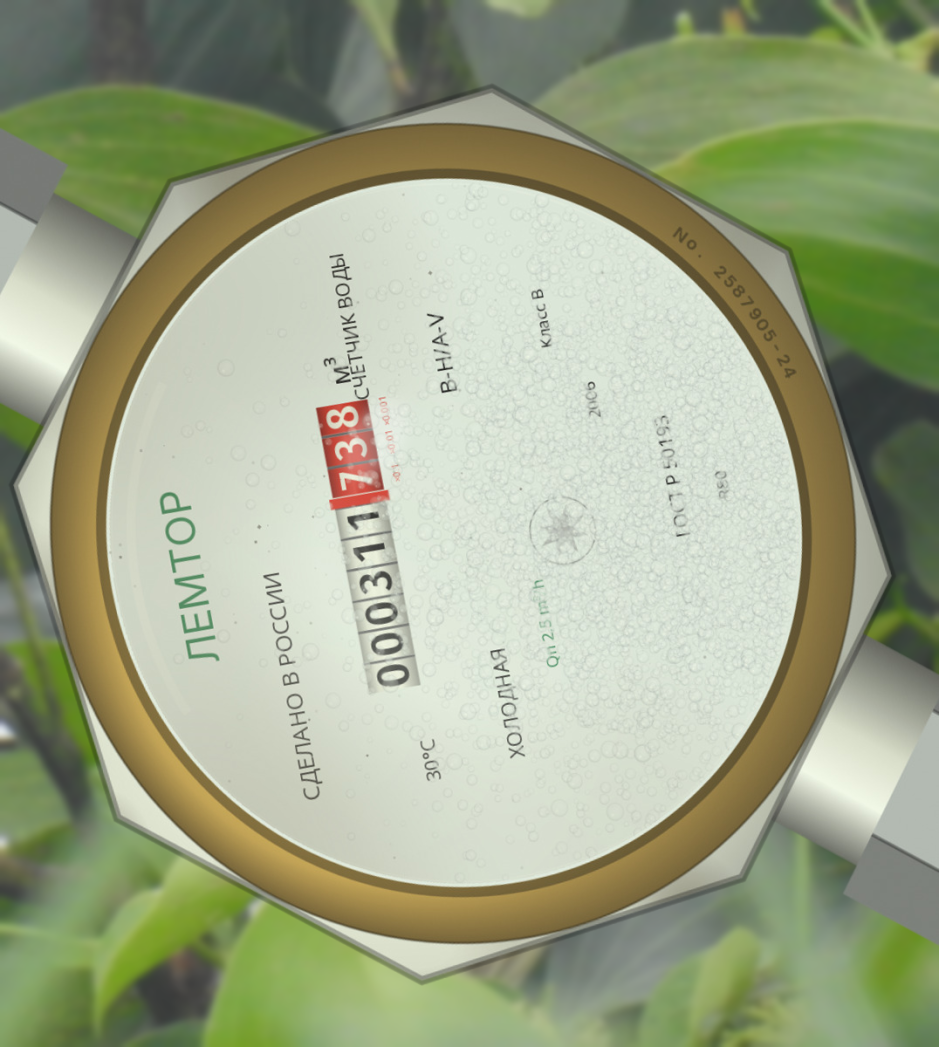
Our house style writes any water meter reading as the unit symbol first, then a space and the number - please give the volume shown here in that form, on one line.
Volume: m³ 311.738
